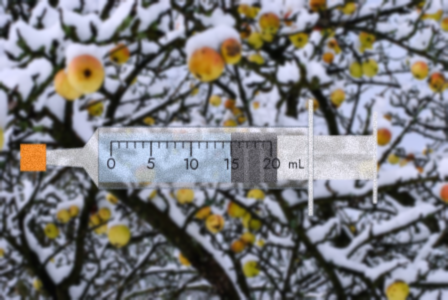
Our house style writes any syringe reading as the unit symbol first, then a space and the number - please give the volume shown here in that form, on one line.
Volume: mL 15
